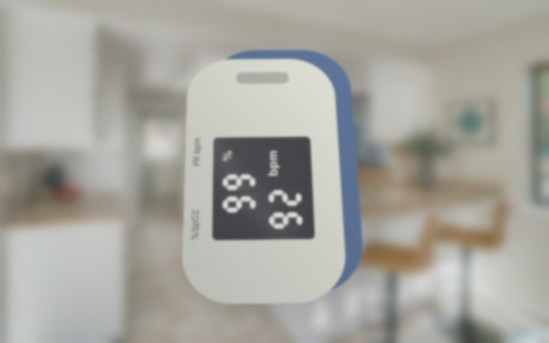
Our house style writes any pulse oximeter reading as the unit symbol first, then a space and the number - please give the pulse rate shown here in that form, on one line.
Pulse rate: bpm 92
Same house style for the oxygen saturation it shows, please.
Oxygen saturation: % 99
